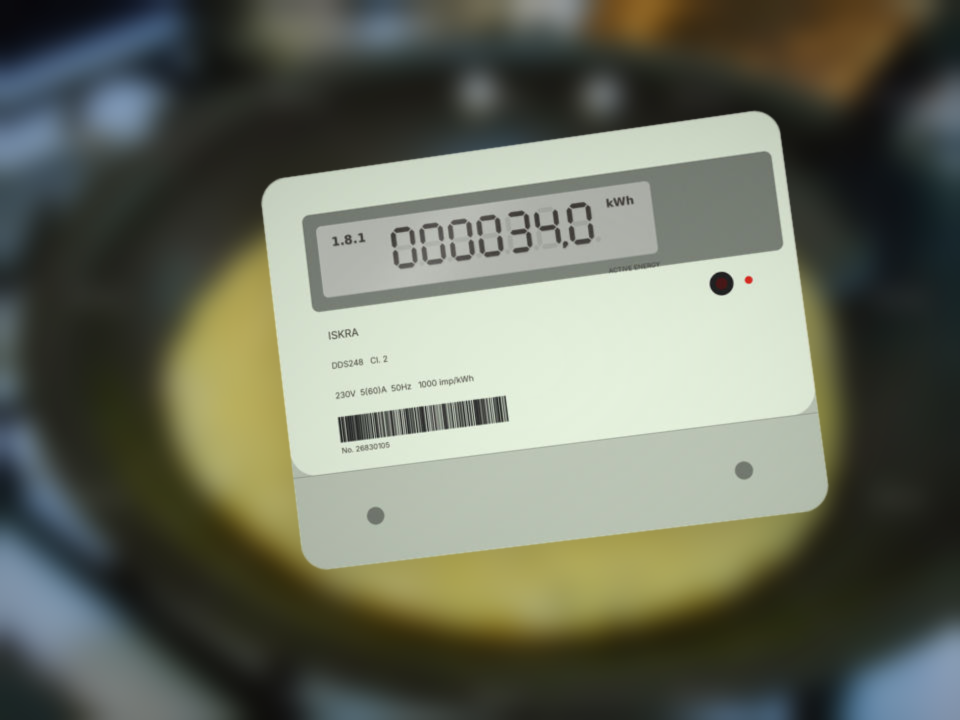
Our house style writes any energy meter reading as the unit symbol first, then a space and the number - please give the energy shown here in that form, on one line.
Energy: kWh 34.0
